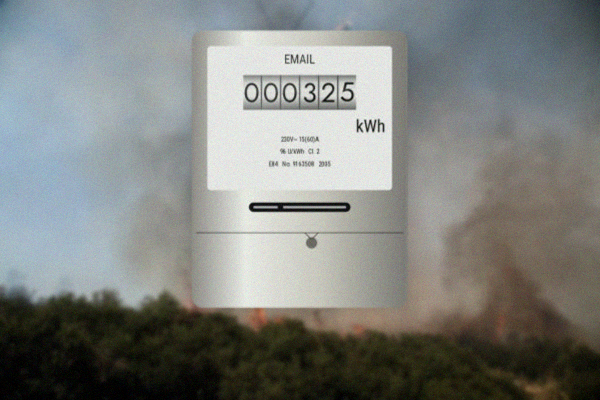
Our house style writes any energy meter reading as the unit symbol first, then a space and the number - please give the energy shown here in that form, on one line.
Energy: kWh 325
